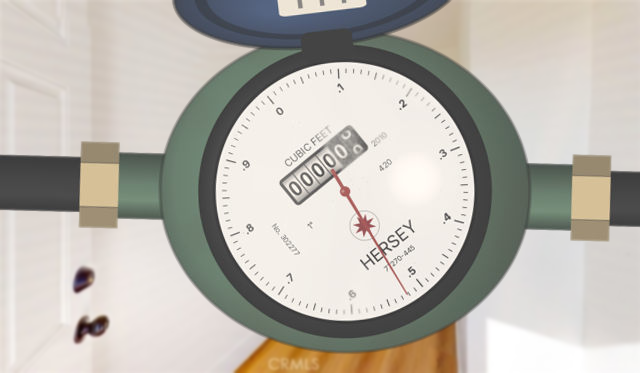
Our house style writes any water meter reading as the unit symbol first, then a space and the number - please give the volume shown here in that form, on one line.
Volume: ft³ 8.52
